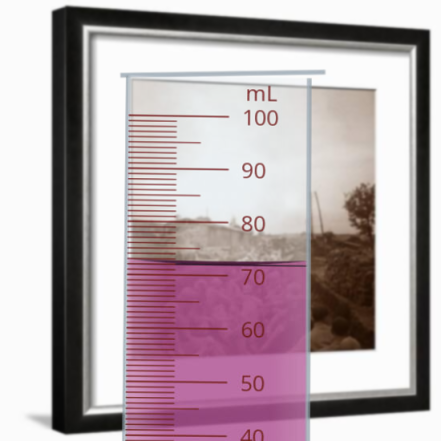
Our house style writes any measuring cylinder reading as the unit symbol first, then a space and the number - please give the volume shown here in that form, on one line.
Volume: mL 72
